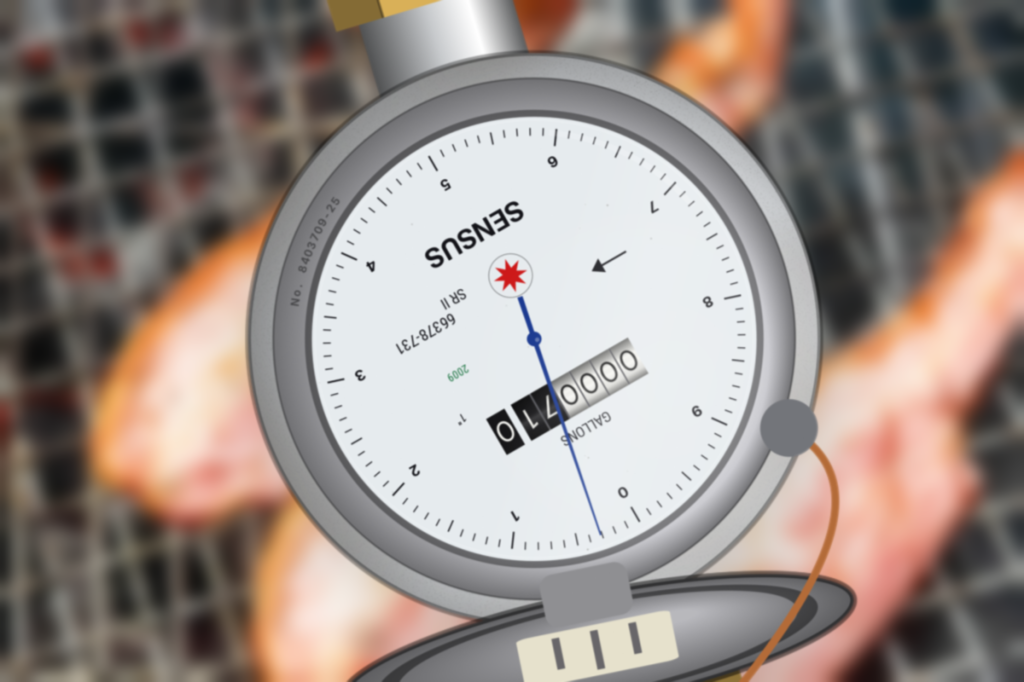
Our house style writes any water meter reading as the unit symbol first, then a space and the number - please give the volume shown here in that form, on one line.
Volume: gal 710.3
